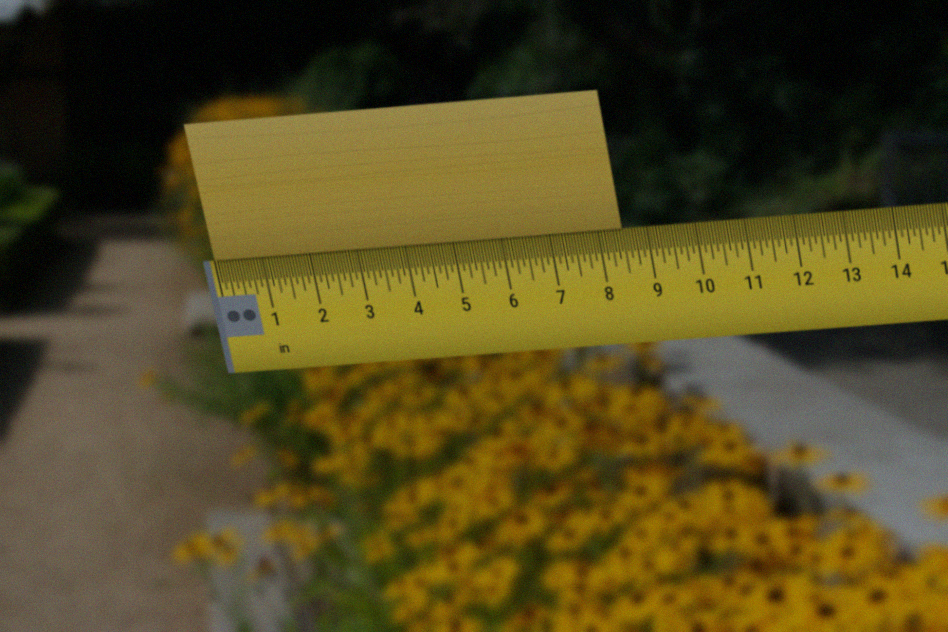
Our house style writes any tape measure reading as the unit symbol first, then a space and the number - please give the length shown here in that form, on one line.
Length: in 8.5
